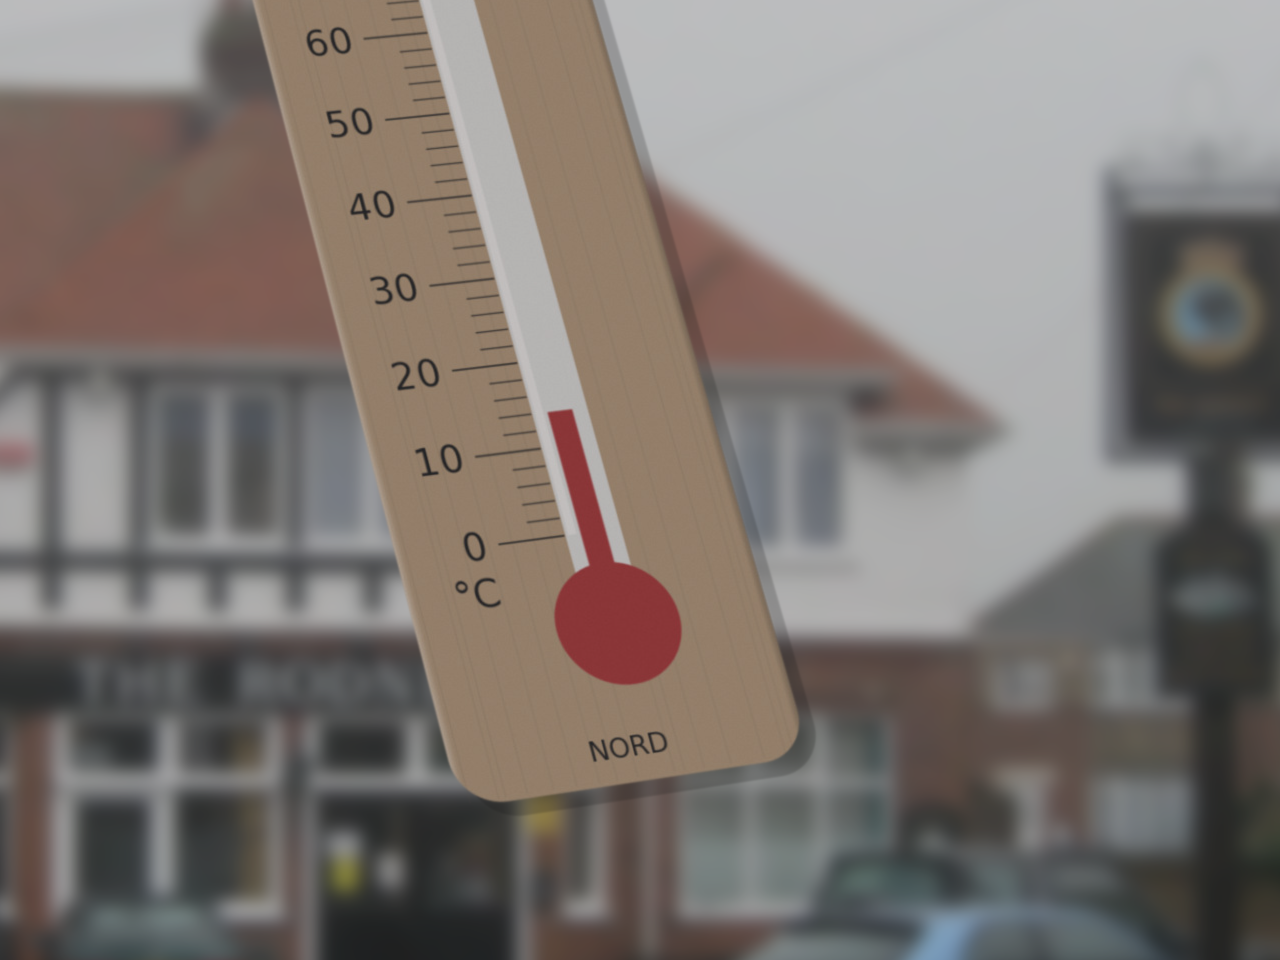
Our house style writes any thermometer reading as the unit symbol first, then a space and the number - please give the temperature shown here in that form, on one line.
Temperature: °C 14
